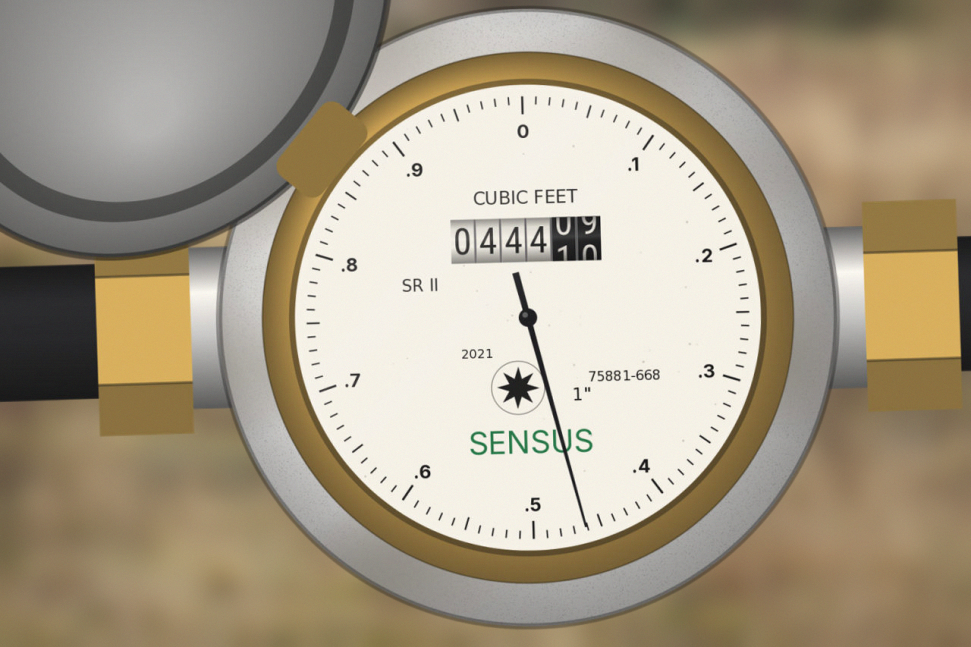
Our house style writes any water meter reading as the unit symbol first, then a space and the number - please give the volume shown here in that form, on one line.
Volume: ft³ 44409.46
